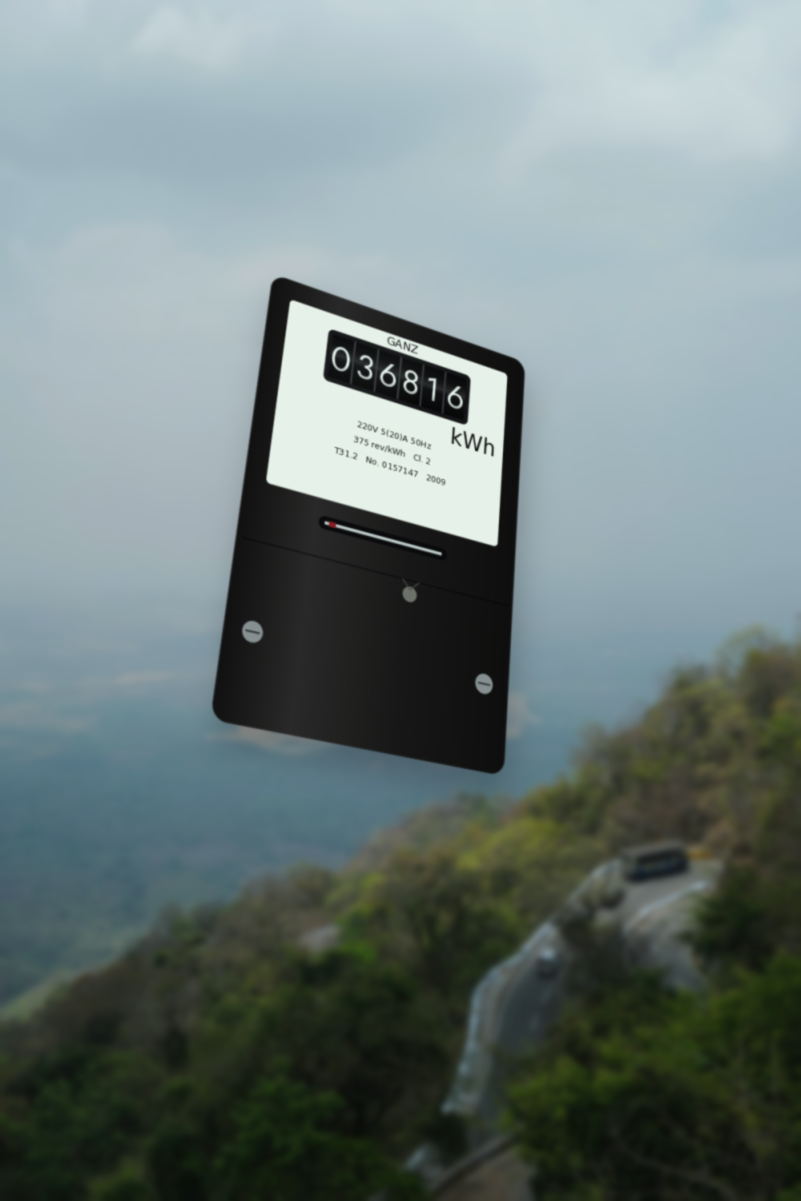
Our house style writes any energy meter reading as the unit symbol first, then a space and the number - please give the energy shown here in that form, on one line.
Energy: kWh 36816
